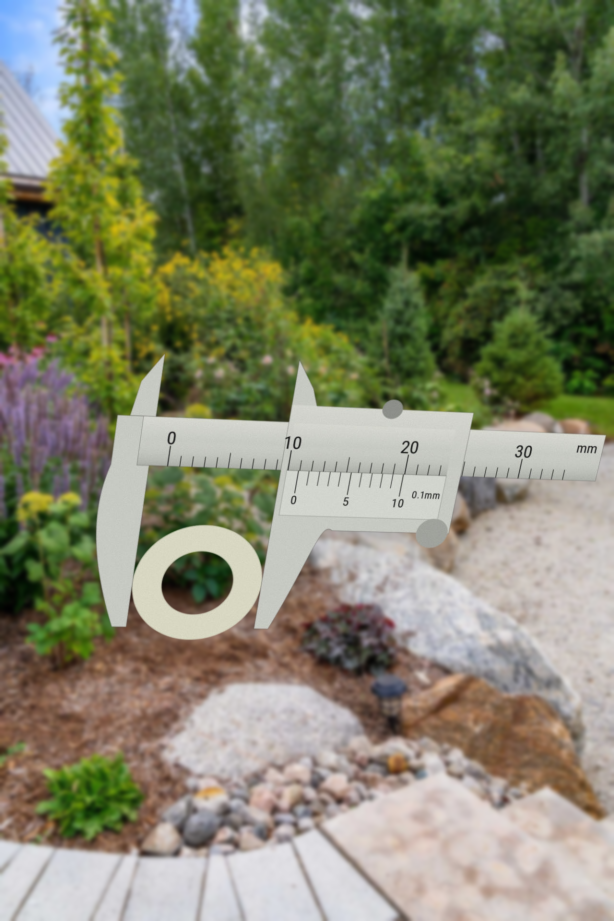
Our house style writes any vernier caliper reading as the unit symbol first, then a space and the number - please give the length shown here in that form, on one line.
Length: mm 10.9
